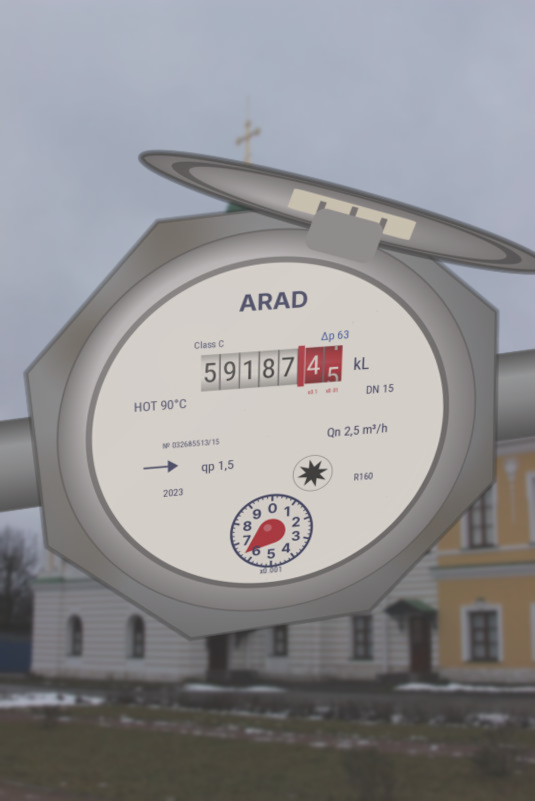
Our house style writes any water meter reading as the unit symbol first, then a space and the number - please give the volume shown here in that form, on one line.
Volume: kL 59187.446
